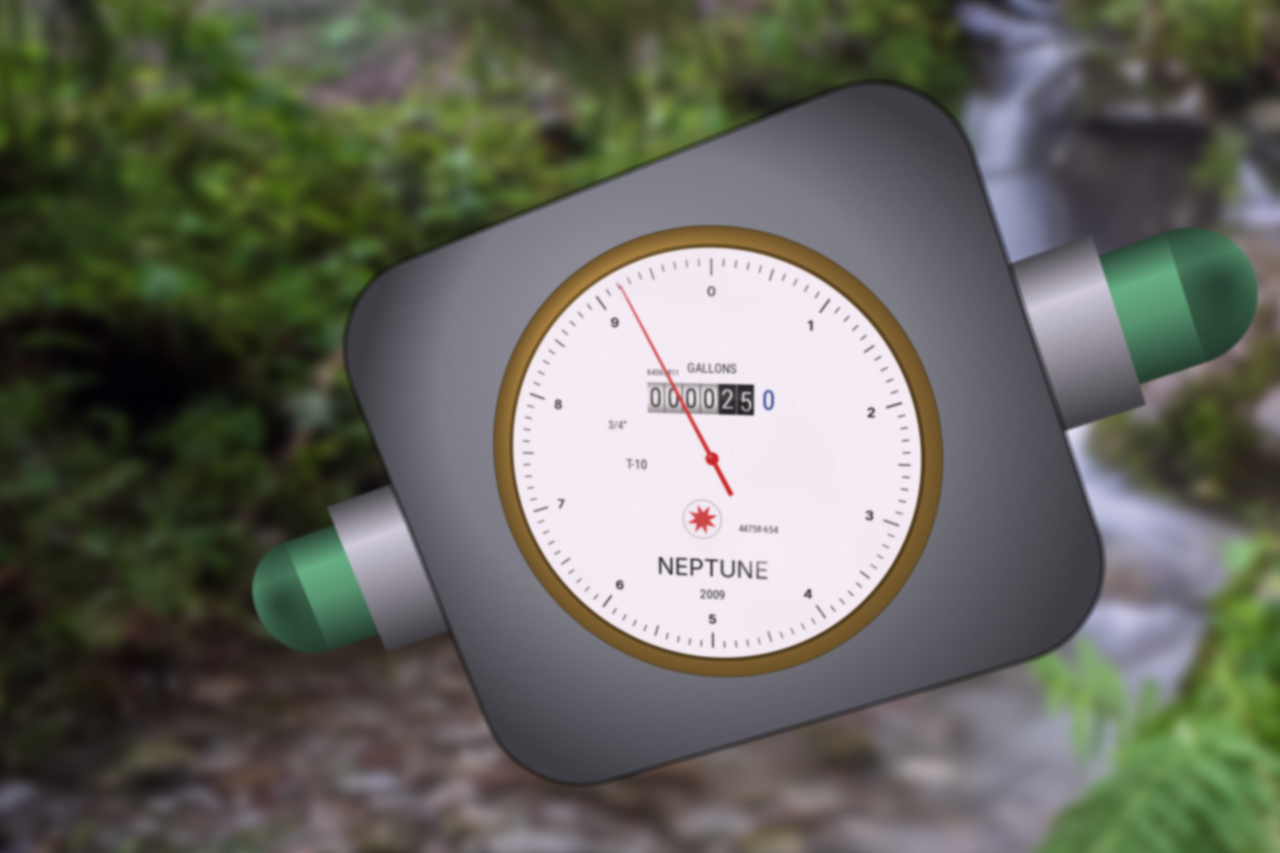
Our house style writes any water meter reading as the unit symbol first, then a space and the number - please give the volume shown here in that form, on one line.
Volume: gal 249.2
